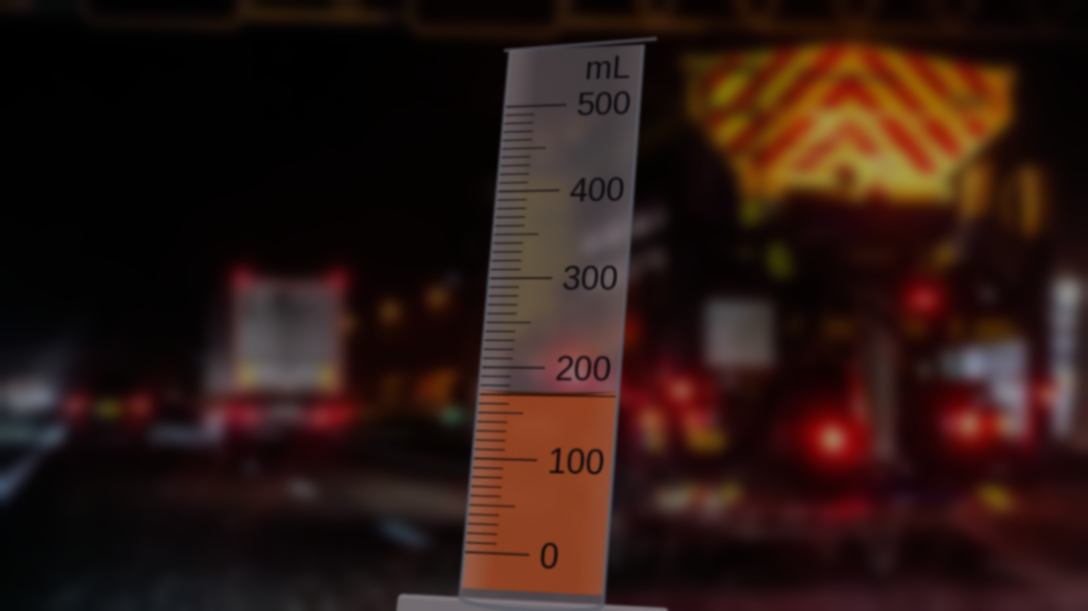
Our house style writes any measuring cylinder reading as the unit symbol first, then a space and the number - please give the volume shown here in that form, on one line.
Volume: mL 170
